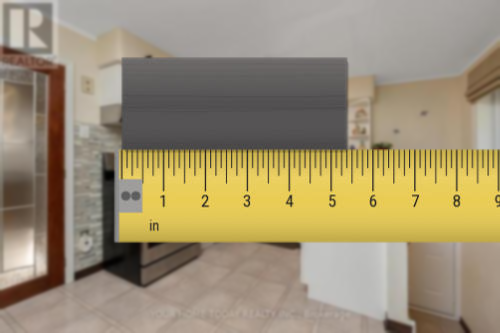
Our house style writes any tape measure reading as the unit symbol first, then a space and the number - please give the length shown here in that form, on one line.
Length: in 5.375
